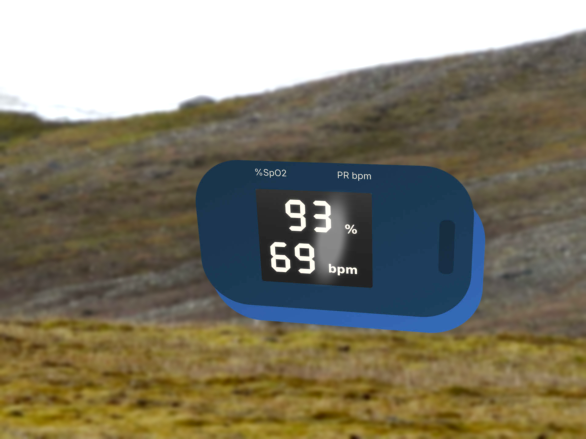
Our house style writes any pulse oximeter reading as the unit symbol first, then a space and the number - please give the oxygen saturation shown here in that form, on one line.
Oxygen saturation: % 93
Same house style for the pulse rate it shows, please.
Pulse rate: bpm 69
